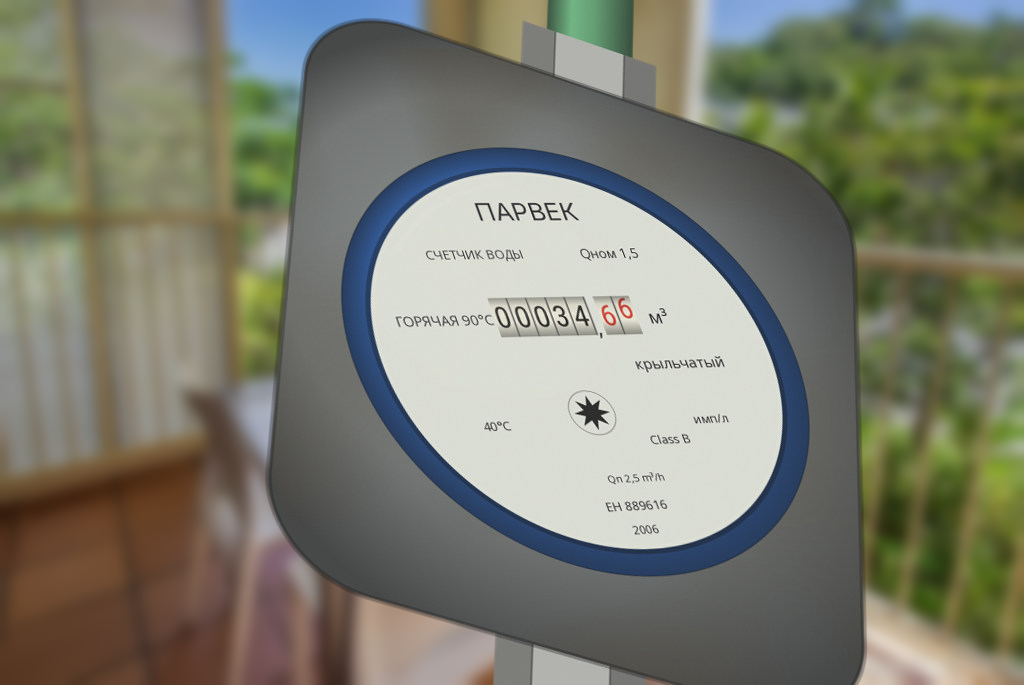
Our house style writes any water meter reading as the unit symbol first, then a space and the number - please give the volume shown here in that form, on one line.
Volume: m³ 34.66
